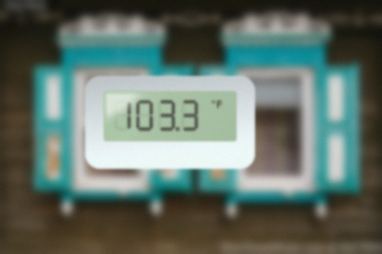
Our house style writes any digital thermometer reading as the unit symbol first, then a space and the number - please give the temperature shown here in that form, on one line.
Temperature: °F 103.3
